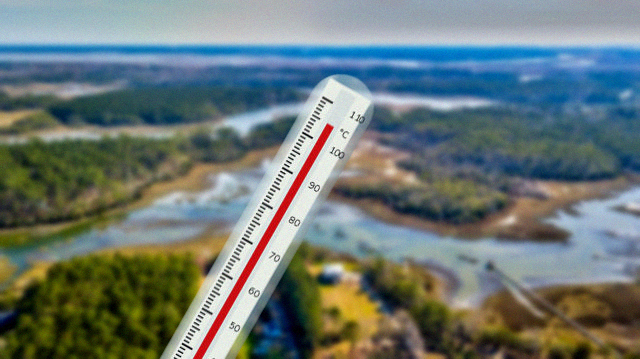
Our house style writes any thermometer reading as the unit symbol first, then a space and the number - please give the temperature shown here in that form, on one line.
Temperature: °C 105
